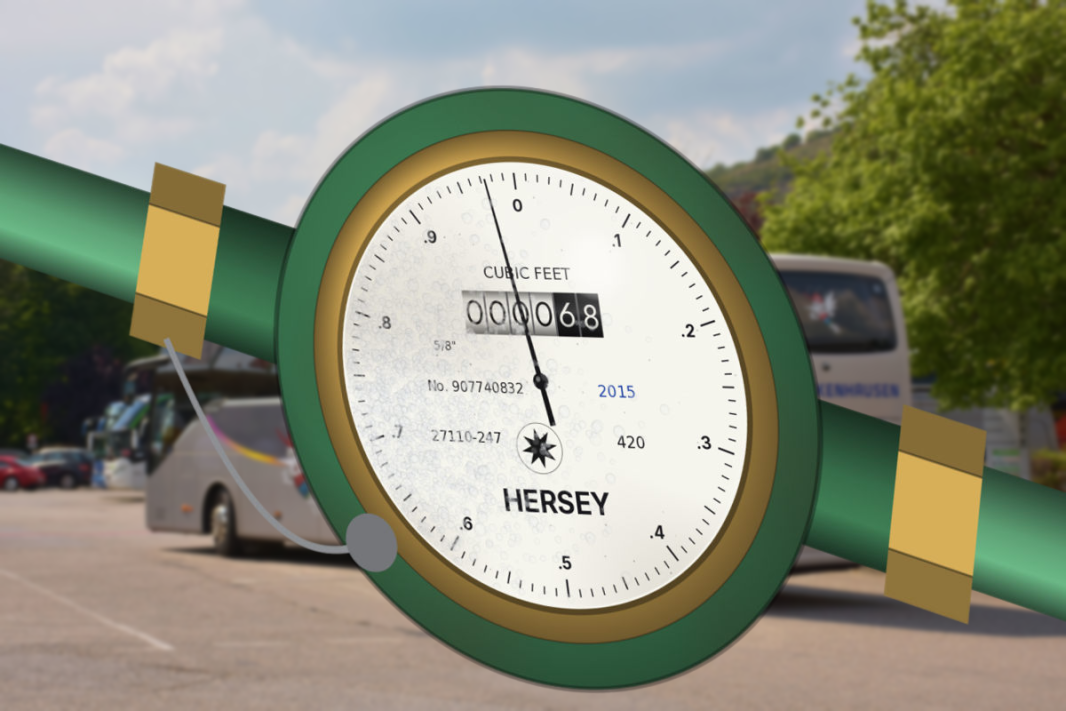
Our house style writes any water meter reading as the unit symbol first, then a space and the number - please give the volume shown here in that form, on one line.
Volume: ft³ 67.97
